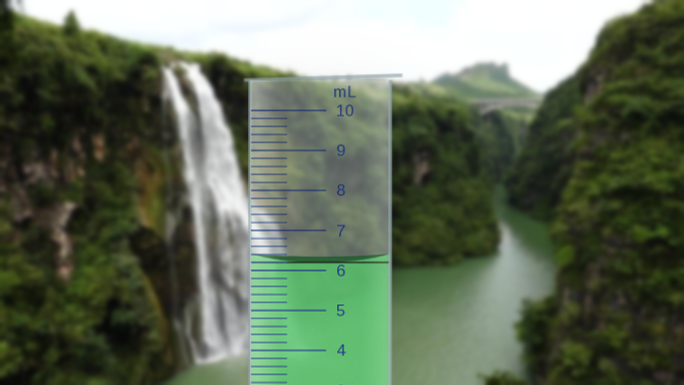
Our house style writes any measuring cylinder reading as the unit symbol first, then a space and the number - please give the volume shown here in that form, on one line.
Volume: mL 6.2
